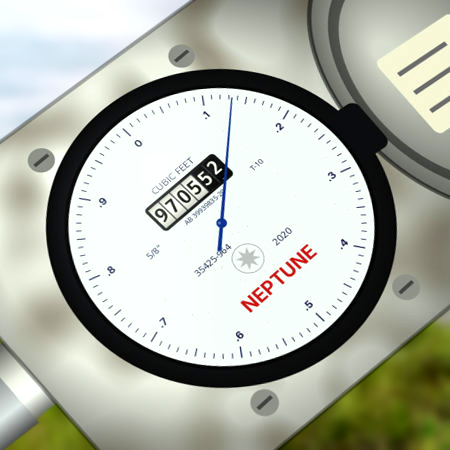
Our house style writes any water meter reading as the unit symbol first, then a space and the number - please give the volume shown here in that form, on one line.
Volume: ft³ 970552.13
